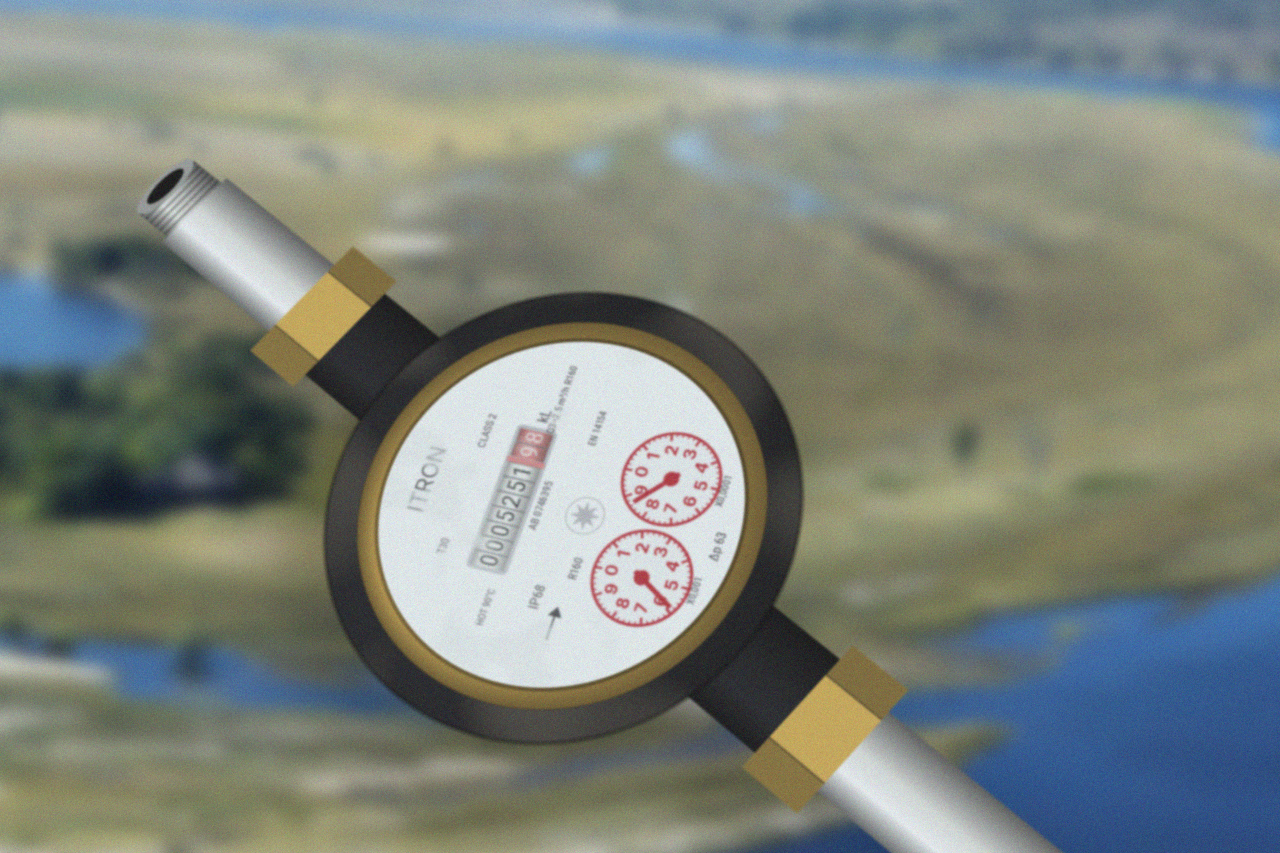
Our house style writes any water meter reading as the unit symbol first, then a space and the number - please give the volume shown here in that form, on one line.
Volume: kL 5251.9858
